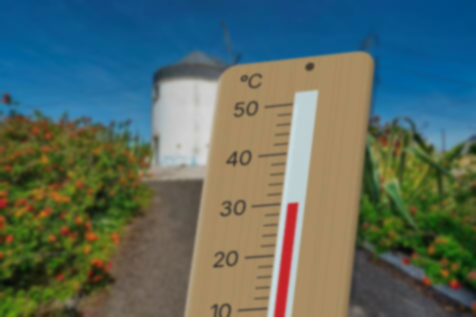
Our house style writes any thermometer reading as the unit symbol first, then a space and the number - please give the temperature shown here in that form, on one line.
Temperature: °C 30
